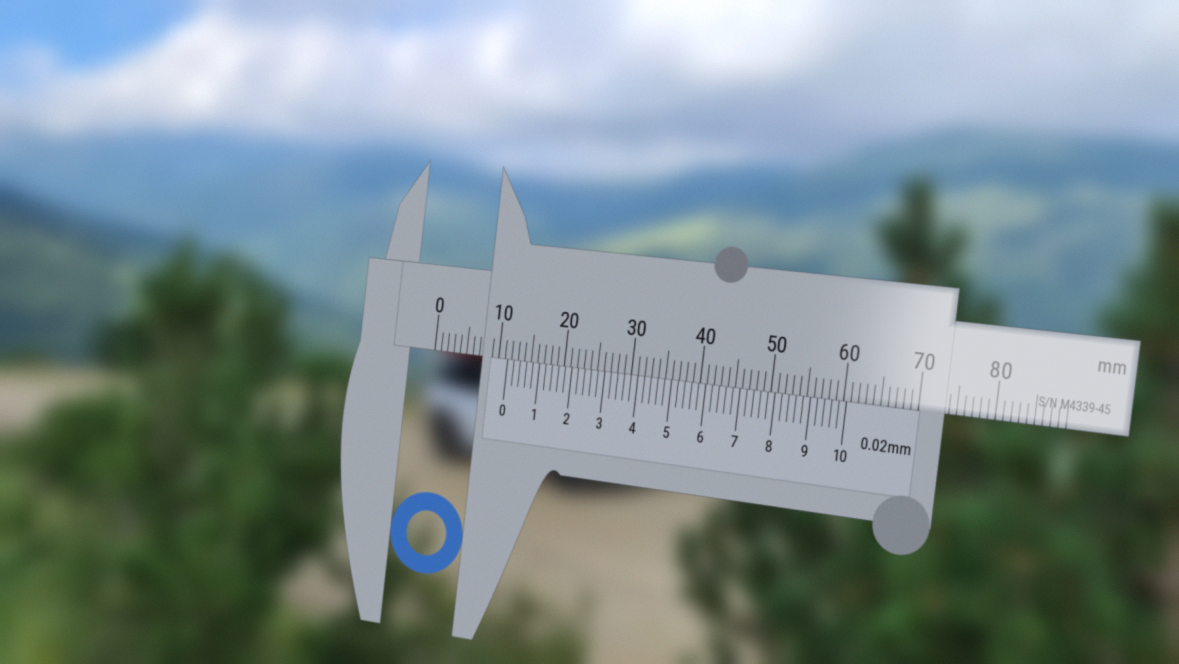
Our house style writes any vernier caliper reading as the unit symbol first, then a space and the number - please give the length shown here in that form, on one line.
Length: mm 11.4
